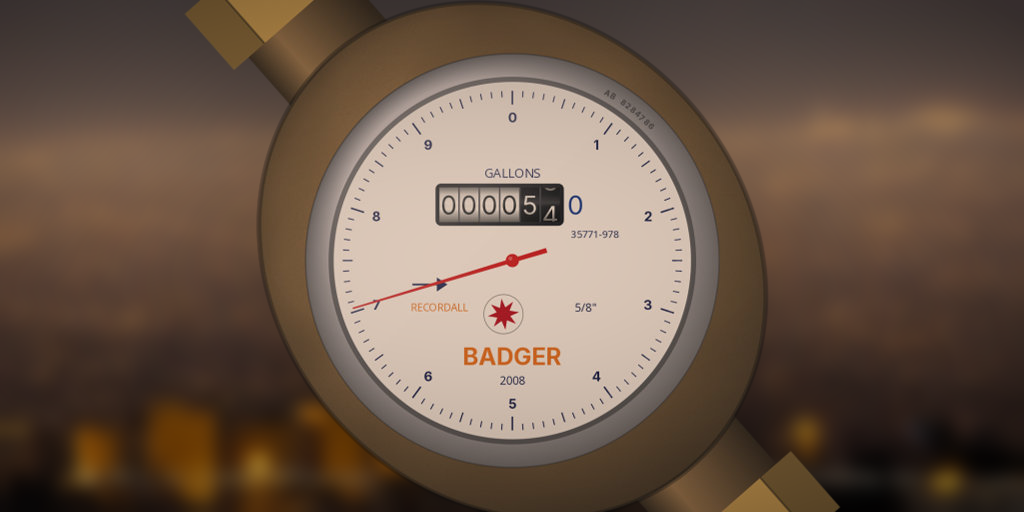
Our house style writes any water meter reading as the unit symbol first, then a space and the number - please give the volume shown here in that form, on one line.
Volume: gal 537.0
